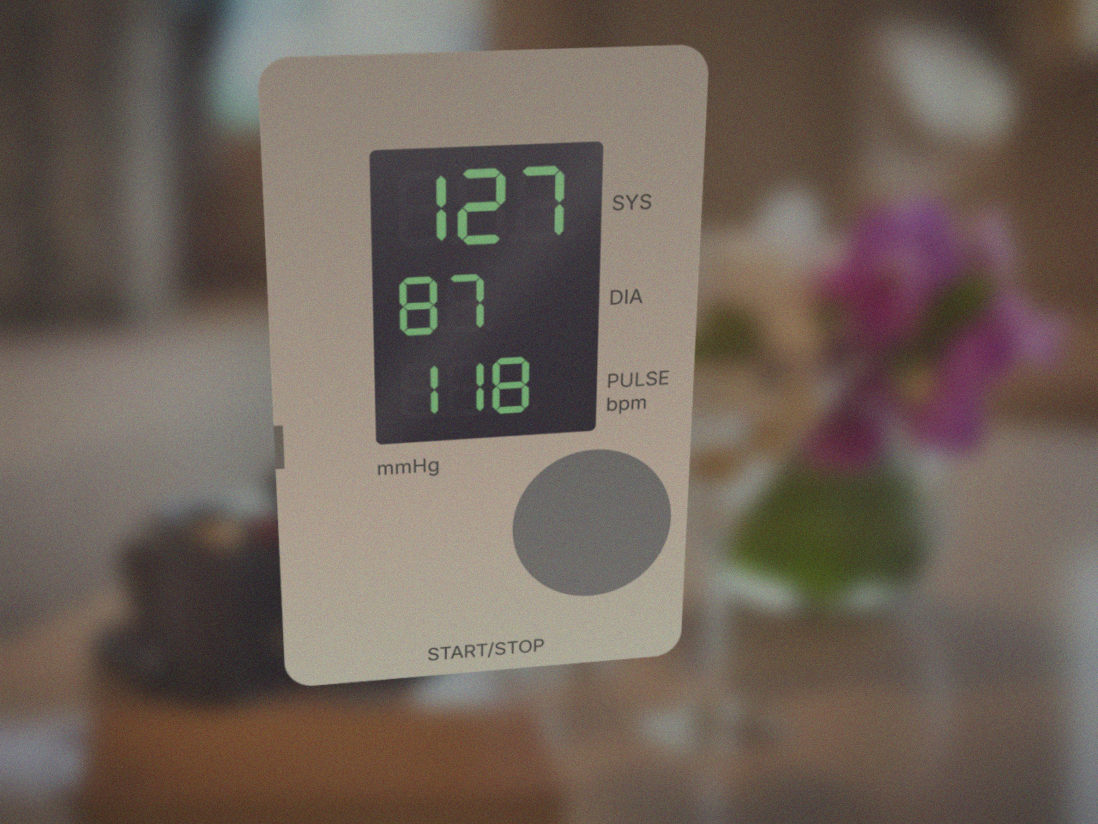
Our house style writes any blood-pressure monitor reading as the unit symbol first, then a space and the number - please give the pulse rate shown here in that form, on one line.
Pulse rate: bpm 118
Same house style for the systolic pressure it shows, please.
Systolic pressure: mmHg 127
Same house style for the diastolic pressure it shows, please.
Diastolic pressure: mmHg 87
